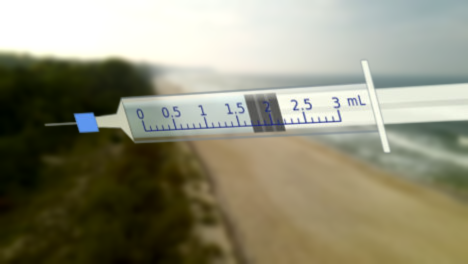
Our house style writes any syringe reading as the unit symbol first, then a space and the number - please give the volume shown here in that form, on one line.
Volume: mL 1.7
